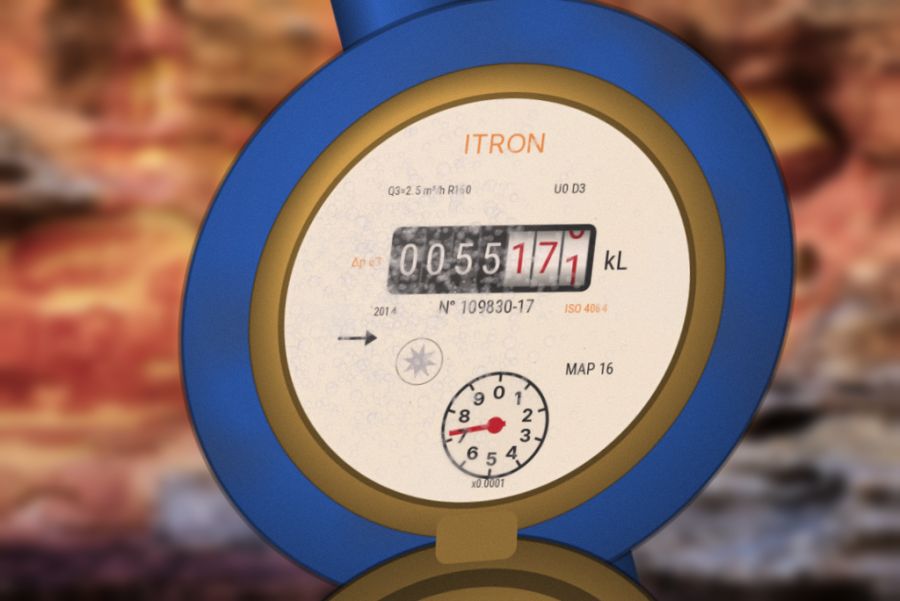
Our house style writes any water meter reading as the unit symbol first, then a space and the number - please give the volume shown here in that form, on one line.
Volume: kL 55.1707
